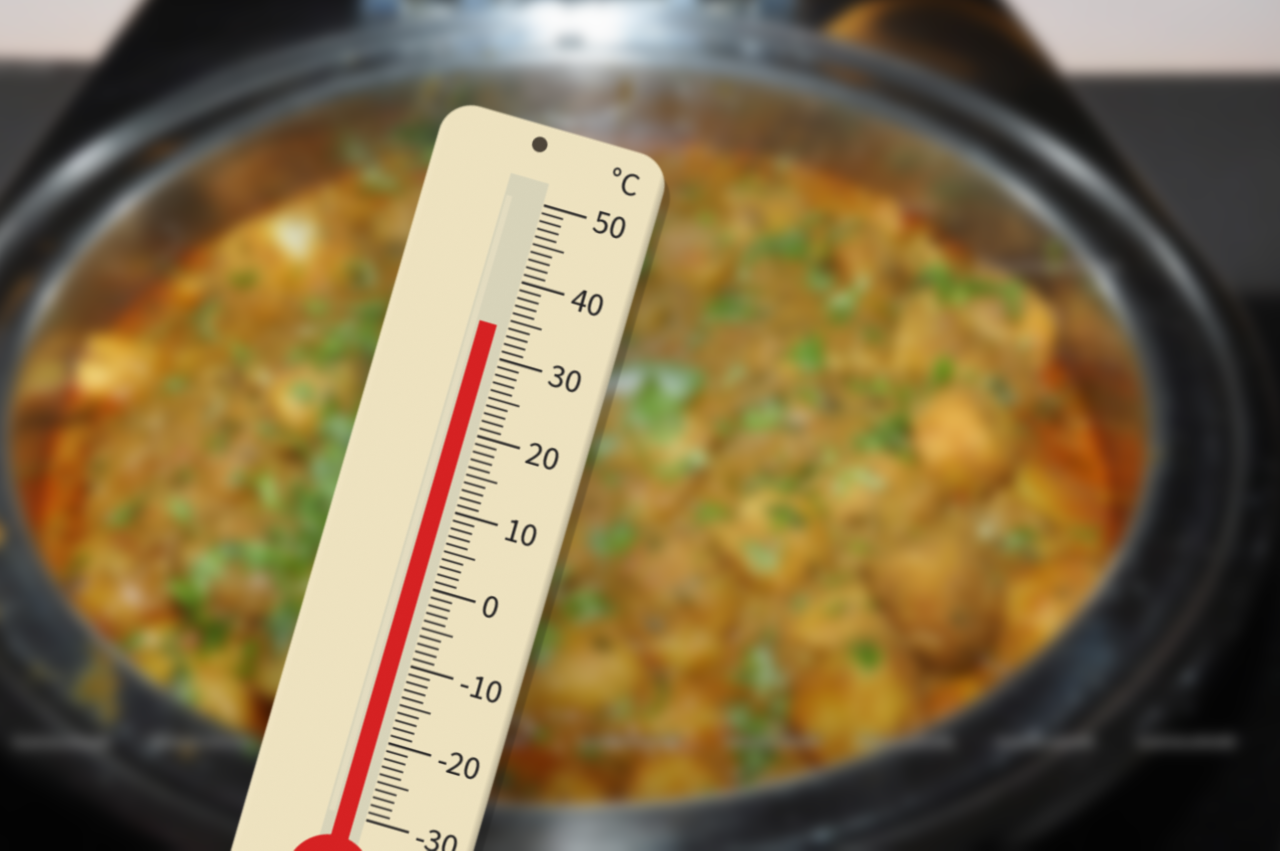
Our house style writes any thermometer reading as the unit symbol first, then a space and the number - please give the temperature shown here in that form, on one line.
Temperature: °C 34
